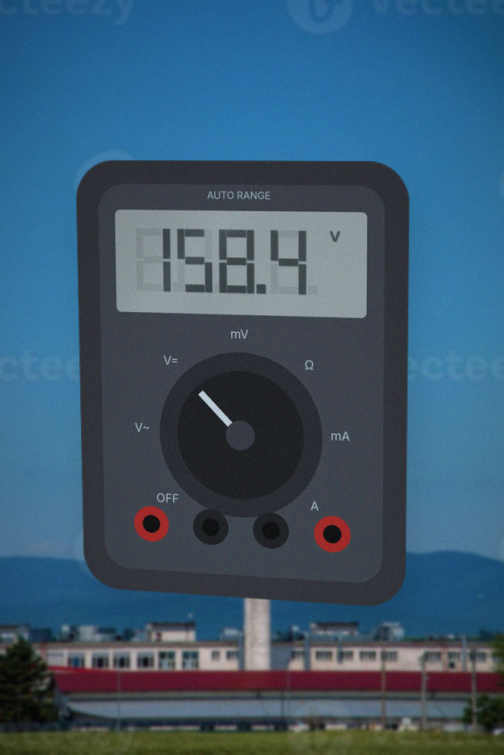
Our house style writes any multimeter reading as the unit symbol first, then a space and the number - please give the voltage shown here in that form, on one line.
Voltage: V 158.4
